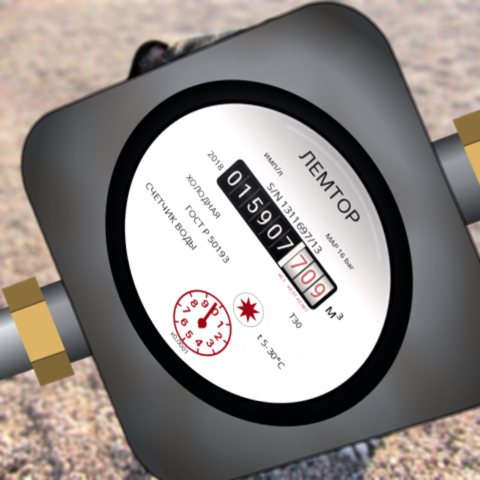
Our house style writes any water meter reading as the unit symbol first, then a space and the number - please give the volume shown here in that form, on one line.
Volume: m³ 15907.7089
